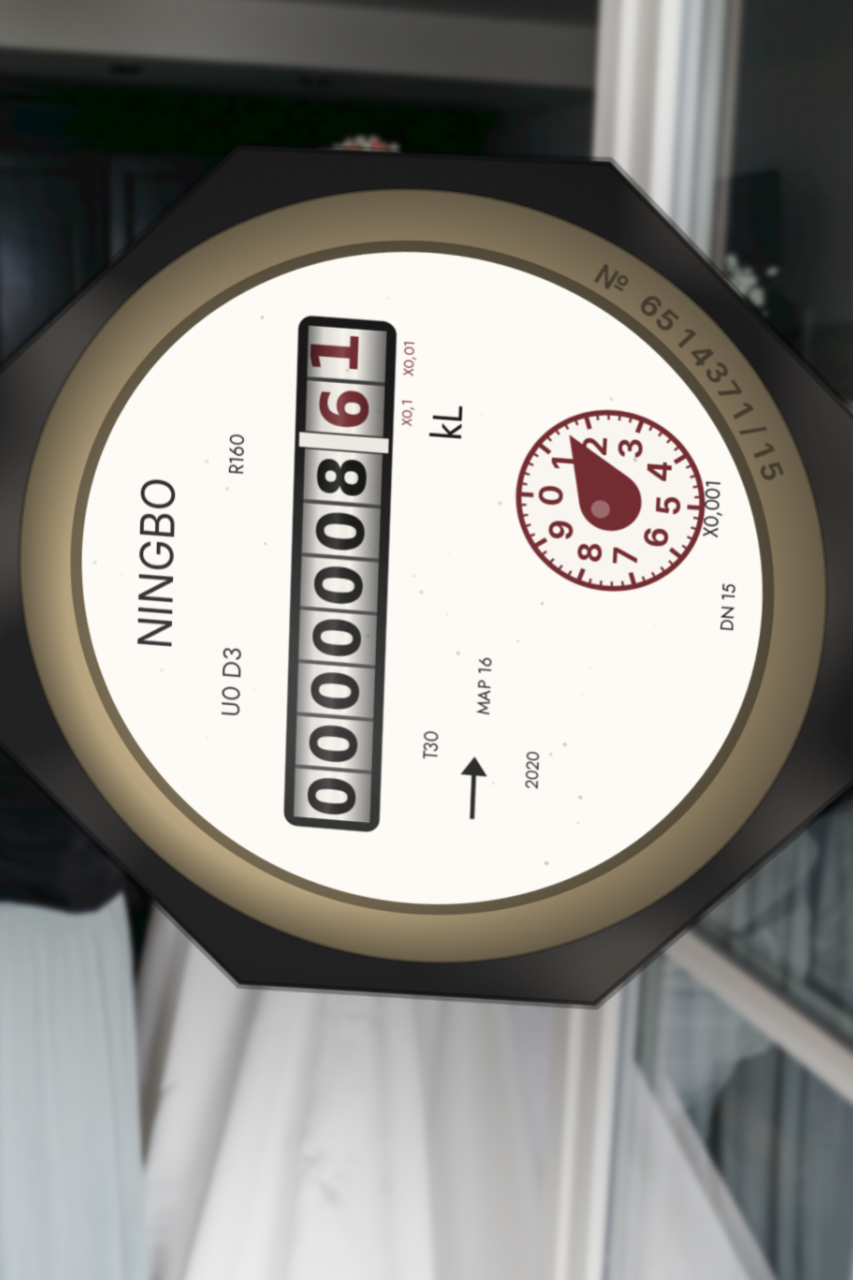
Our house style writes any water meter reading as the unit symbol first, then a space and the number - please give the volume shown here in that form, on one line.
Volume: kL 8.611
